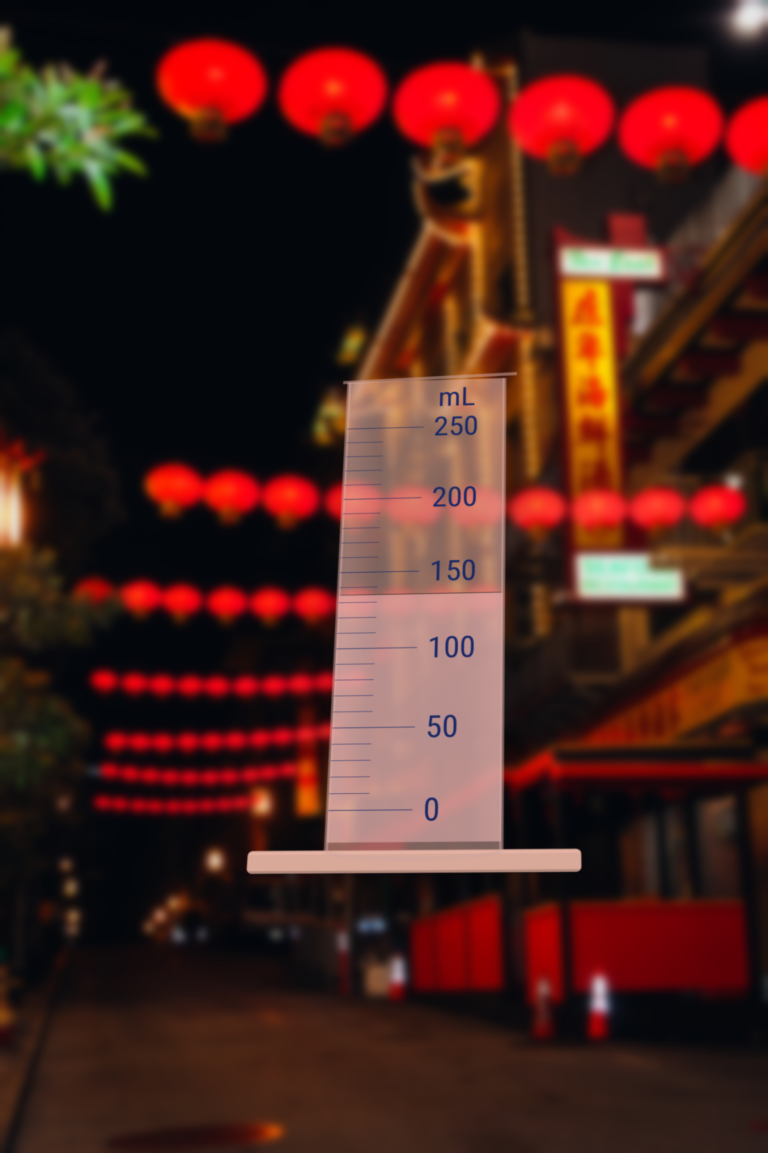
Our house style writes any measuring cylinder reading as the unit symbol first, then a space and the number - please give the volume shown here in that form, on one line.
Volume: mL 135
